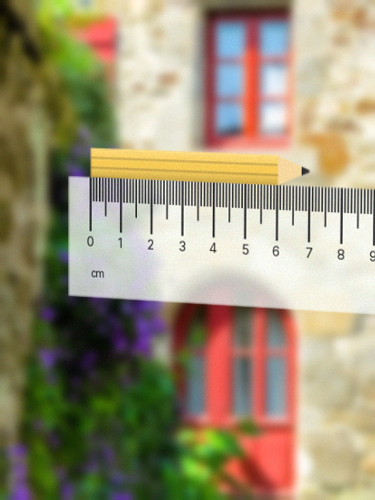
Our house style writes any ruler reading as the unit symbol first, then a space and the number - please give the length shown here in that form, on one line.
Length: cm 7
